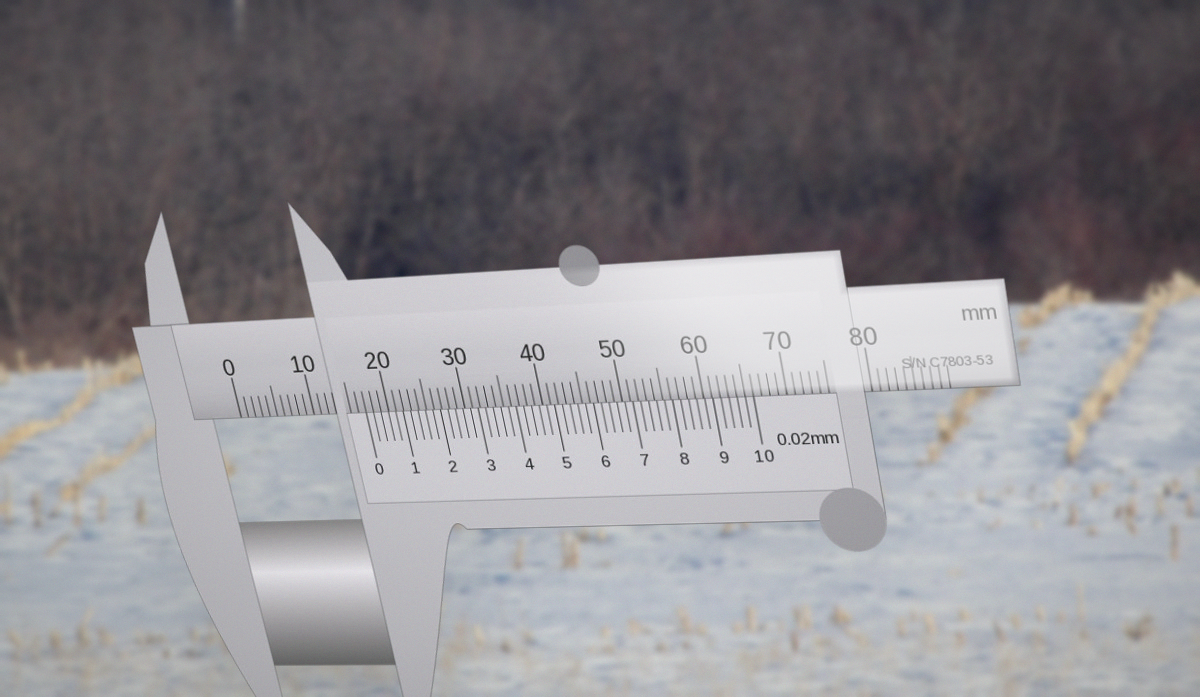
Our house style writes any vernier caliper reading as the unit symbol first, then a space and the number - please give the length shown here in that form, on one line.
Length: mm 17.0
